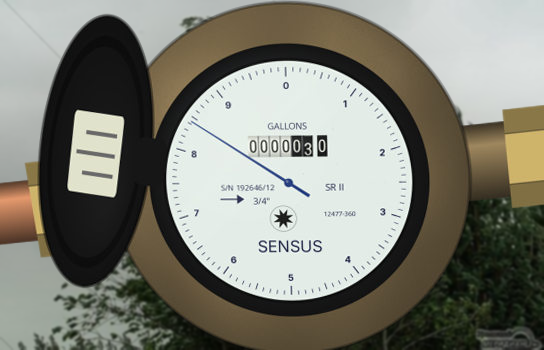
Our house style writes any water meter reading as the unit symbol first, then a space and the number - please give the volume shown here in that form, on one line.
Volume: gal 28.4
